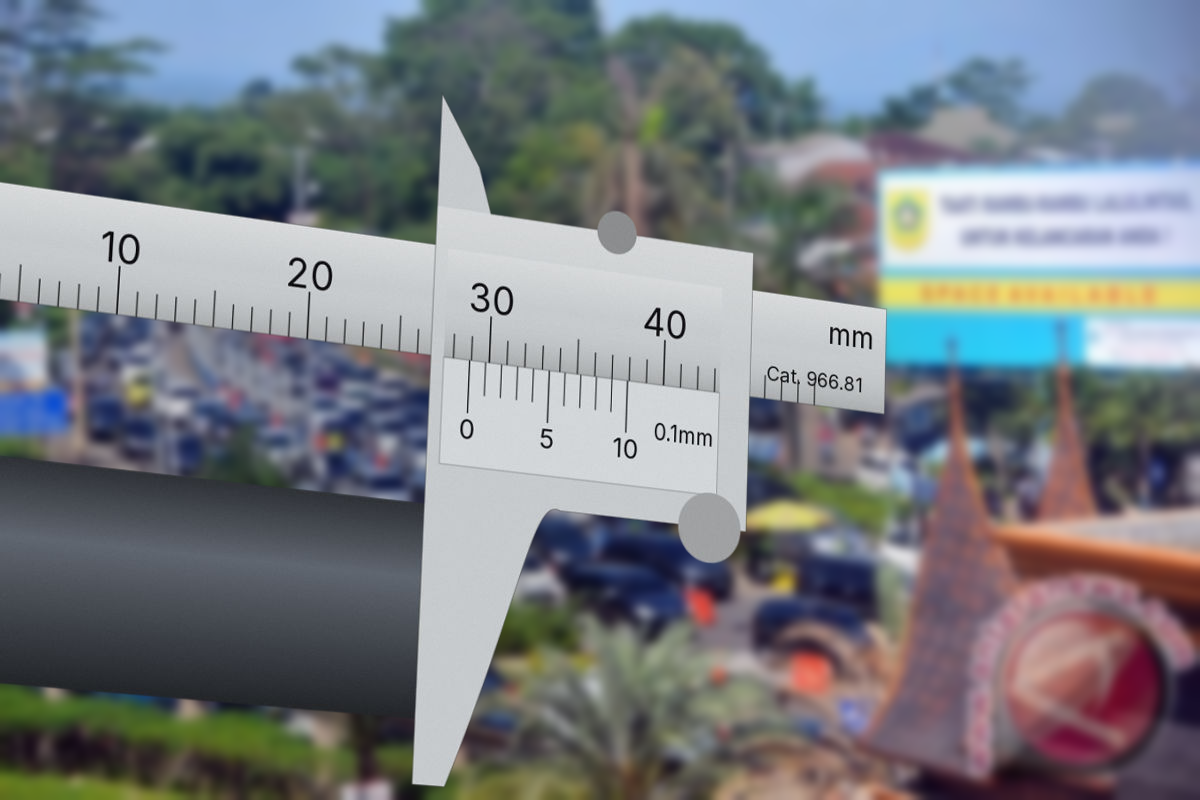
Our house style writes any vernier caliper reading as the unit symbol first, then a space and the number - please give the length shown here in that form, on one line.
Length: mm 28.9
